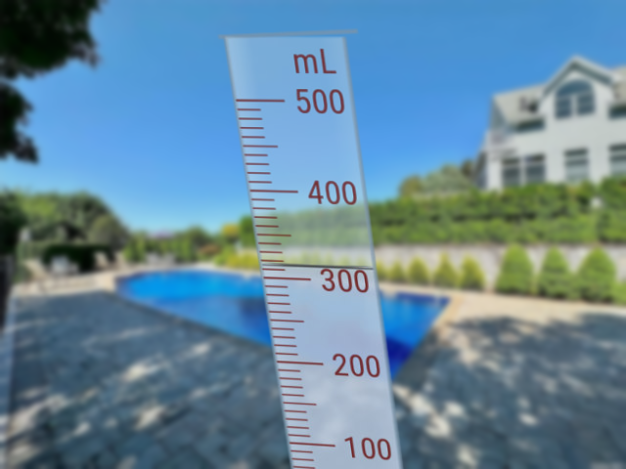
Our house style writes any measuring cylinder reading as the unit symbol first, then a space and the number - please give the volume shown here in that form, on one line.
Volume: mL 315
